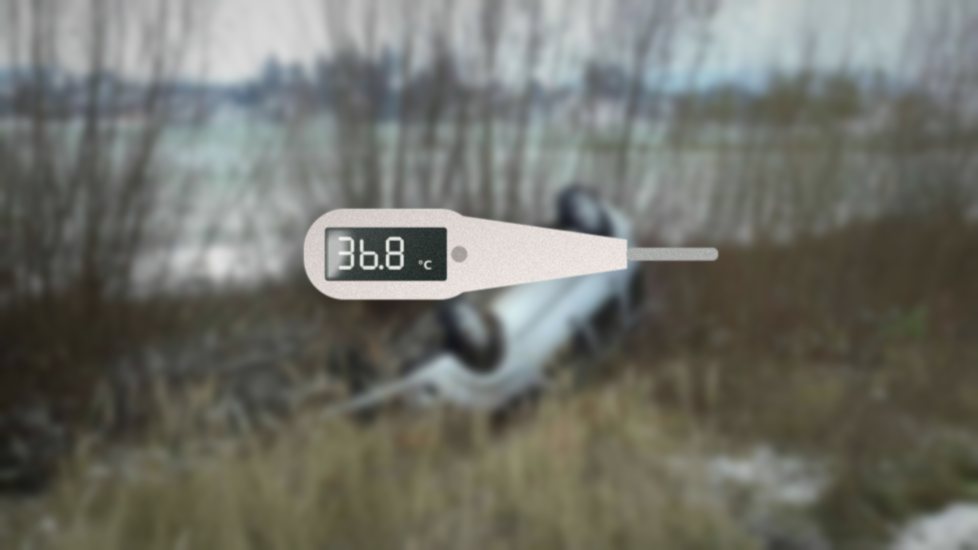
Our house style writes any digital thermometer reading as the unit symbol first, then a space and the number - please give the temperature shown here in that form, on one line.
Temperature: °C 36.8
